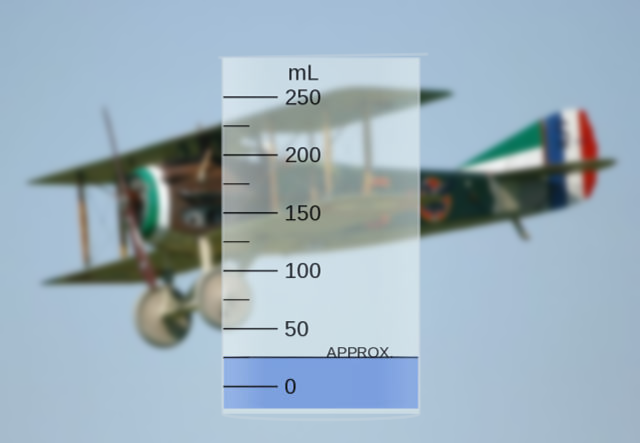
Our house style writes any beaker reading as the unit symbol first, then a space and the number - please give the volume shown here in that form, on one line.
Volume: mL 25
